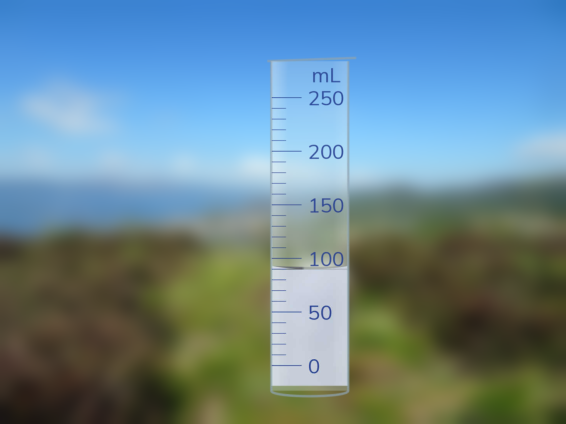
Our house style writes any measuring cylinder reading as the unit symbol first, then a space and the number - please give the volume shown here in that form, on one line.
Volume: mL 90
